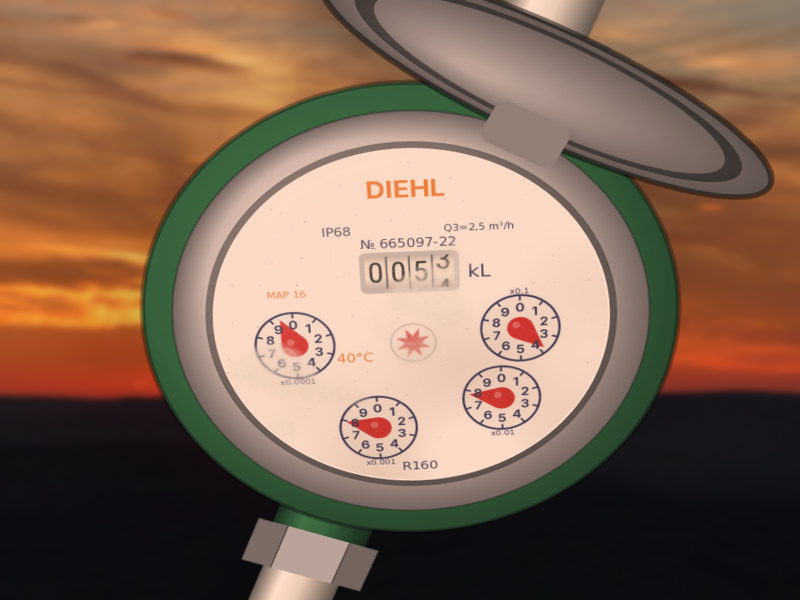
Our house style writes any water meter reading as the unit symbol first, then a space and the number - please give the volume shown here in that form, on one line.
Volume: kL 53.3779
